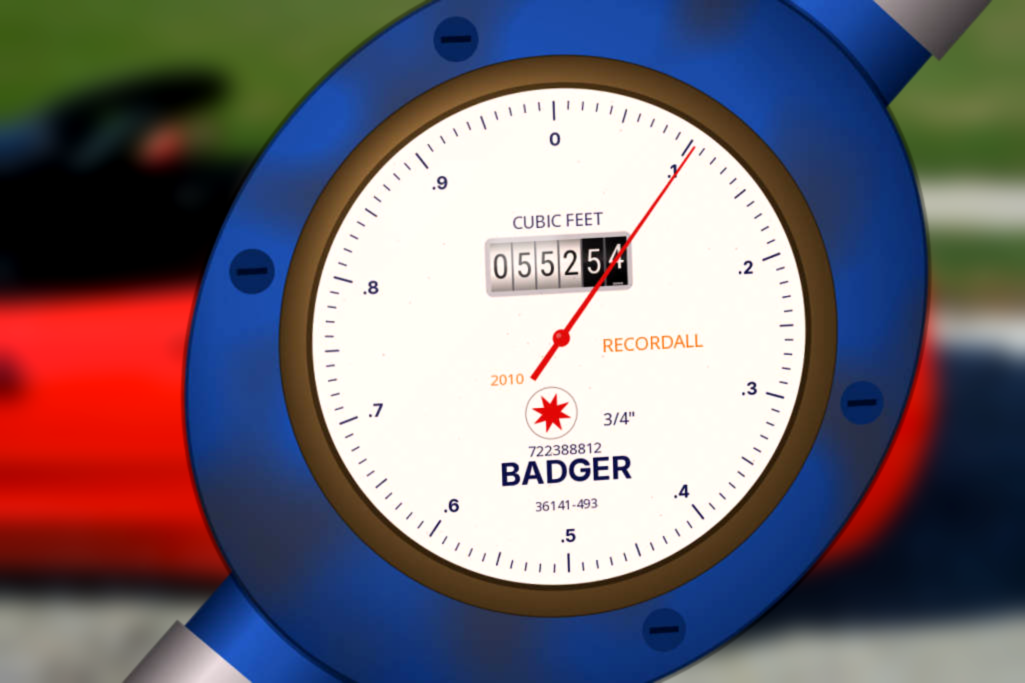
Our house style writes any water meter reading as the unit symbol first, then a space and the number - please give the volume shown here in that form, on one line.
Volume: ft³ 55254.10
